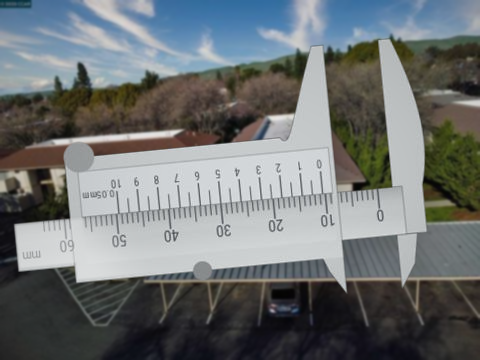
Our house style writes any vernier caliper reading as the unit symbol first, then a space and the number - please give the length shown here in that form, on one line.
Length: mm 10.5
